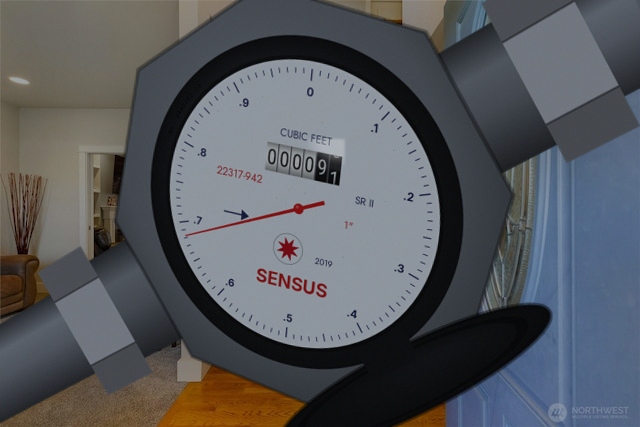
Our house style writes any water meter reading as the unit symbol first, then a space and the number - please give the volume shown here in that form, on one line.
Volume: ft³ 90.68
